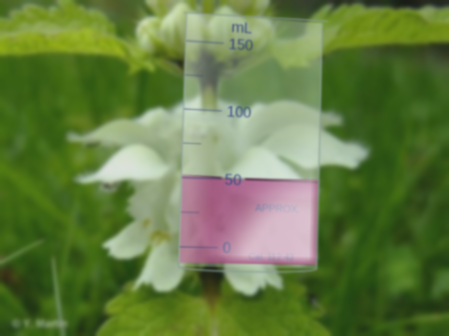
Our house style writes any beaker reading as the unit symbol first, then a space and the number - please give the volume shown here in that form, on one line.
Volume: mL 50
